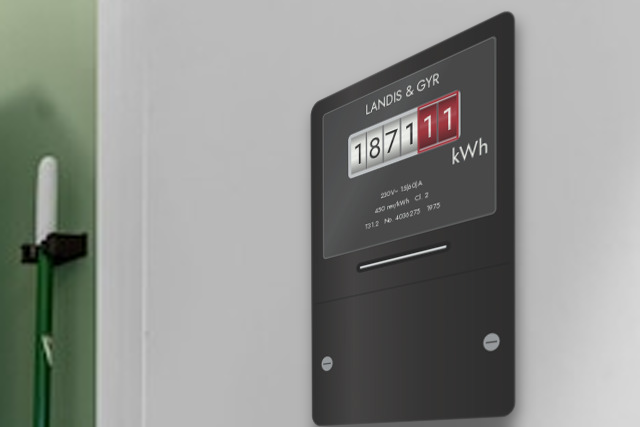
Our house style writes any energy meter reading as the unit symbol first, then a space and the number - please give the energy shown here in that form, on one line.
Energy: kWh 1871.11
